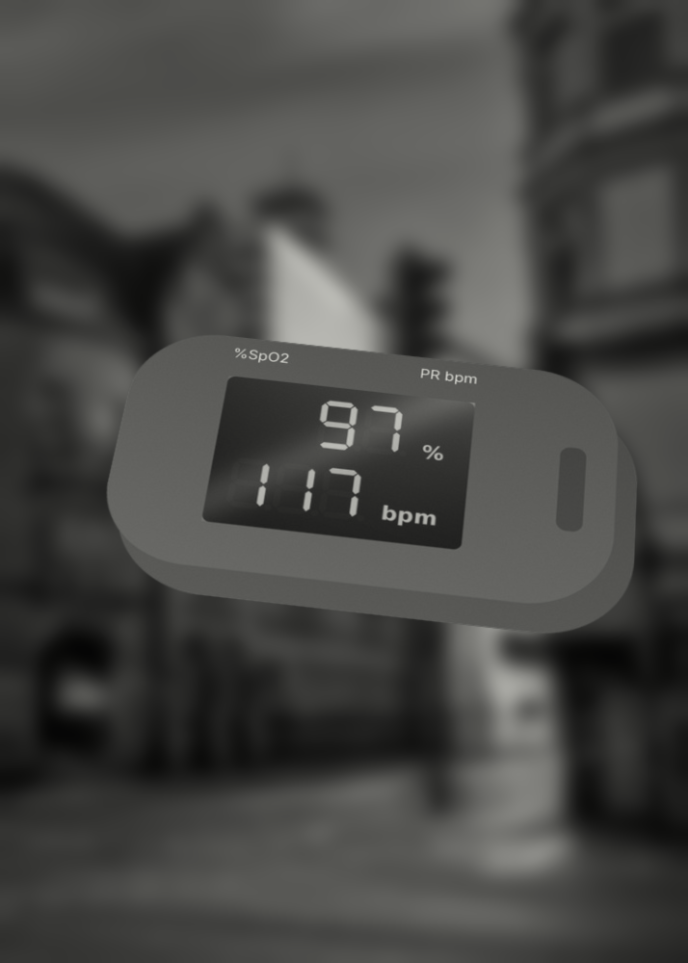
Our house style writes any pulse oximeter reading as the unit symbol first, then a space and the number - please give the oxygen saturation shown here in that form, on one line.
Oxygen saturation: % 97
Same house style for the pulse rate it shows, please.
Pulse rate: bpm 117
